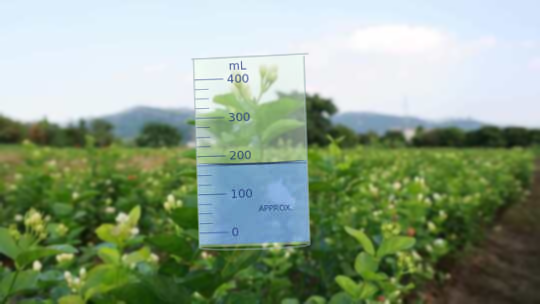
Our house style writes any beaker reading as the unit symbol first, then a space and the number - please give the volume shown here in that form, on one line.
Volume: mL 175
